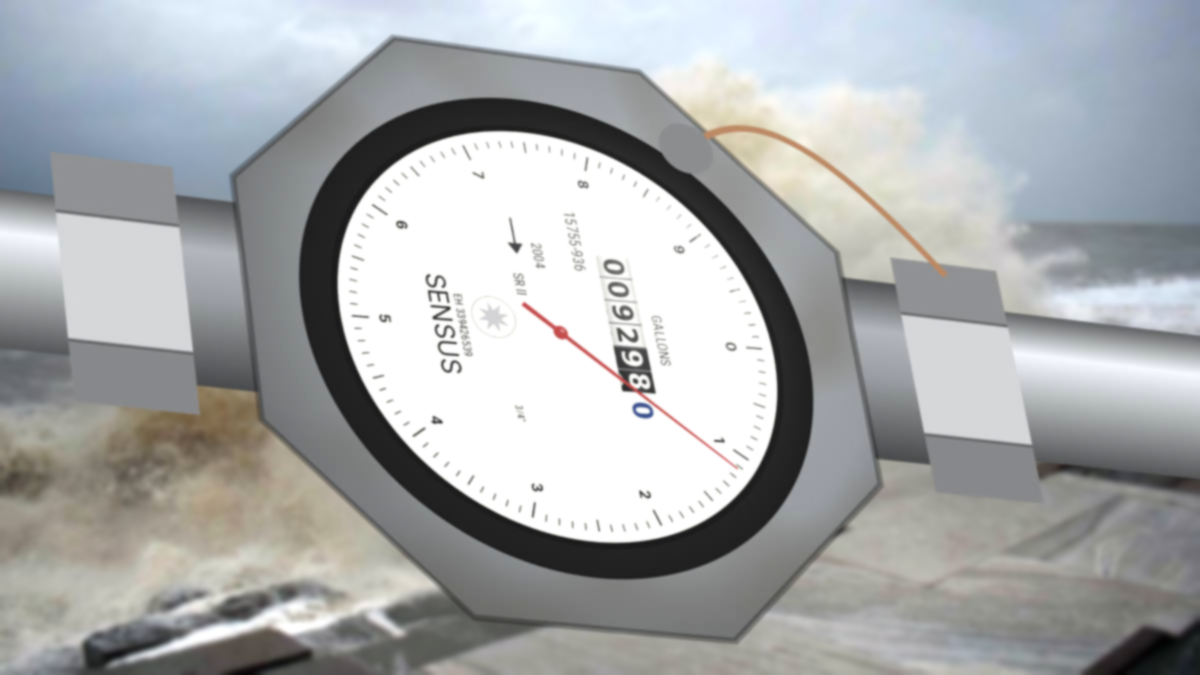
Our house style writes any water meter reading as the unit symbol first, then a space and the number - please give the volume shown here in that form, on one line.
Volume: gal 92981.1
